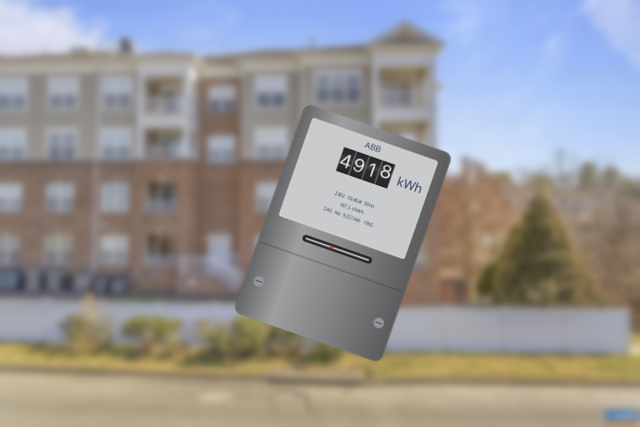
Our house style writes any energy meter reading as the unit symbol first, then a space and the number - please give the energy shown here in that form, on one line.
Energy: kWh 4918
